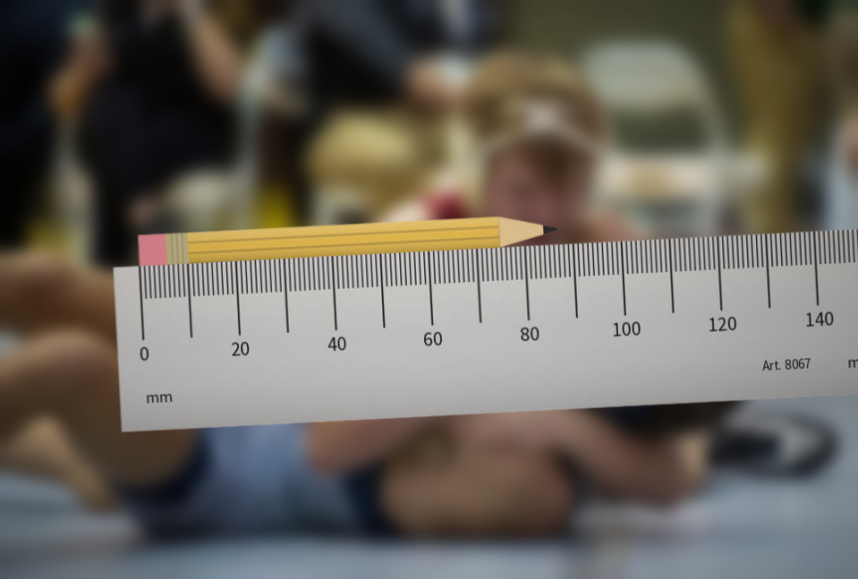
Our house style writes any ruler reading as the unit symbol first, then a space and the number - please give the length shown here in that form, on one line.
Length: mm 87
